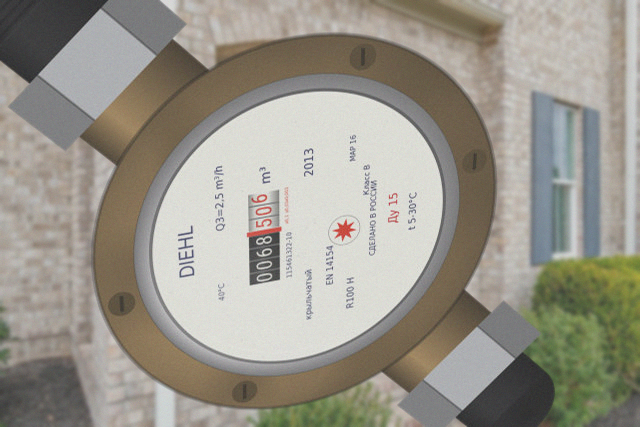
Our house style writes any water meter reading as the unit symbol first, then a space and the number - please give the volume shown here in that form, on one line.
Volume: m³ 68.506
